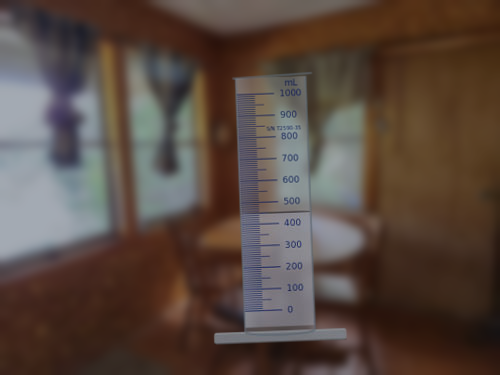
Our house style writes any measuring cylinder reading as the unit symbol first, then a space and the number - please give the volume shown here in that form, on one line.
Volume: mL 450
